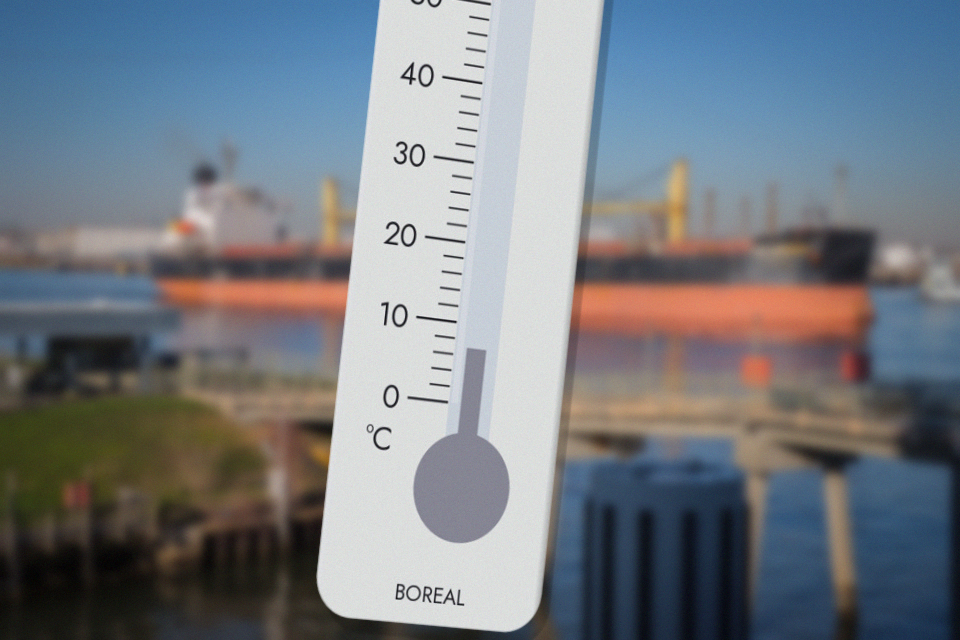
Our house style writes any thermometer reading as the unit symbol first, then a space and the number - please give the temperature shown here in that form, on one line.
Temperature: °C 7
